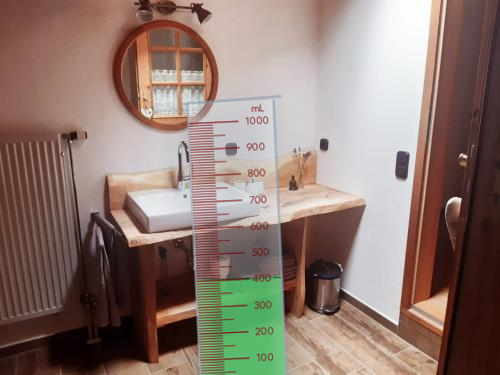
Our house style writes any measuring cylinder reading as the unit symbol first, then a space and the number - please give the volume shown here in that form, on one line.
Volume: mL 400
